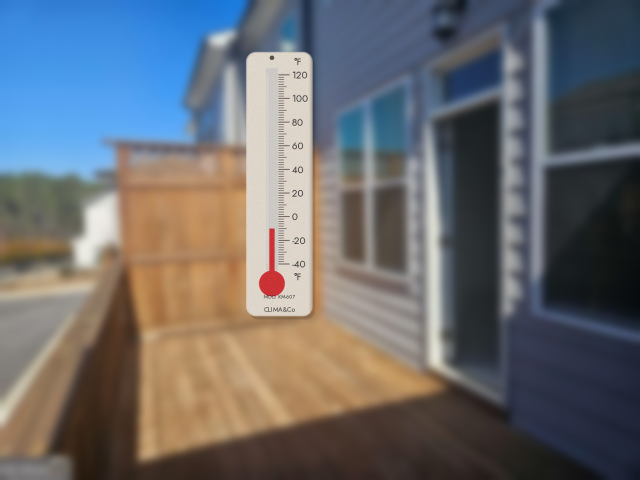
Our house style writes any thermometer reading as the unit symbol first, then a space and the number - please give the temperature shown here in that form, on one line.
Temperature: °F -10
